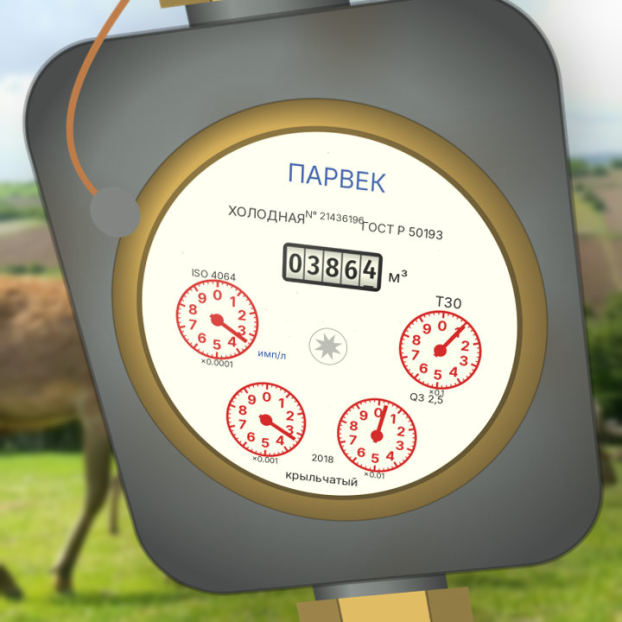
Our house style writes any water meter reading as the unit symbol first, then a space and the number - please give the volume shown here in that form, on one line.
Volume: m³ 3864.1033
